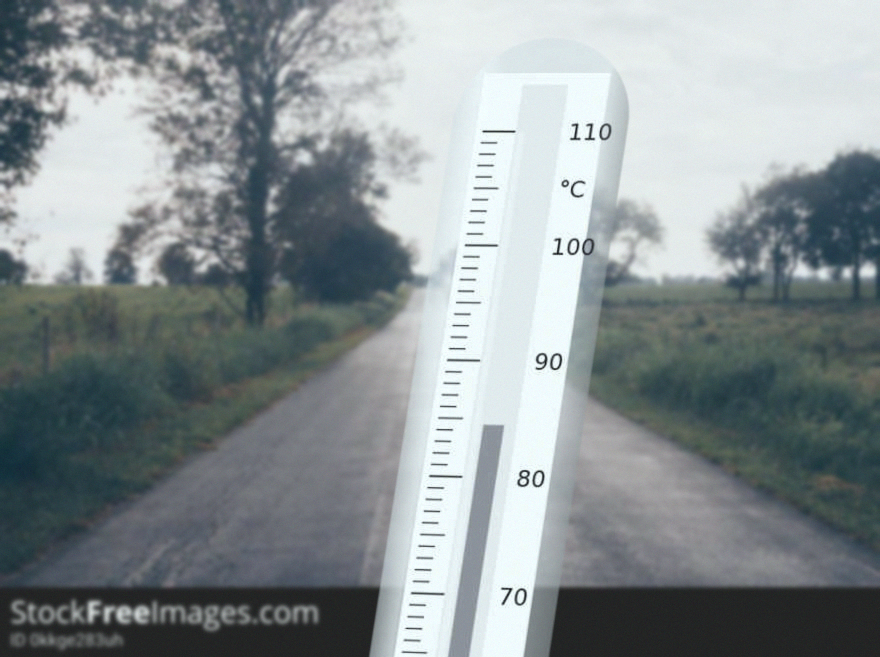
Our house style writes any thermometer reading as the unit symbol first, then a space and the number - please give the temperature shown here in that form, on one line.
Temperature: °C 84.5
